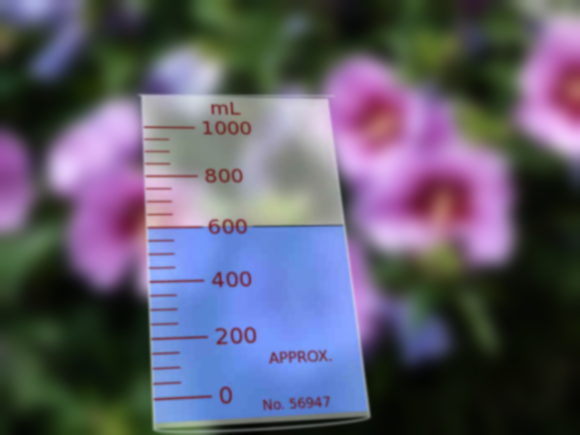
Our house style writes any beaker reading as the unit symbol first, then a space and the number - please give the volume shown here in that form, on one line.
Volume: mL 600
